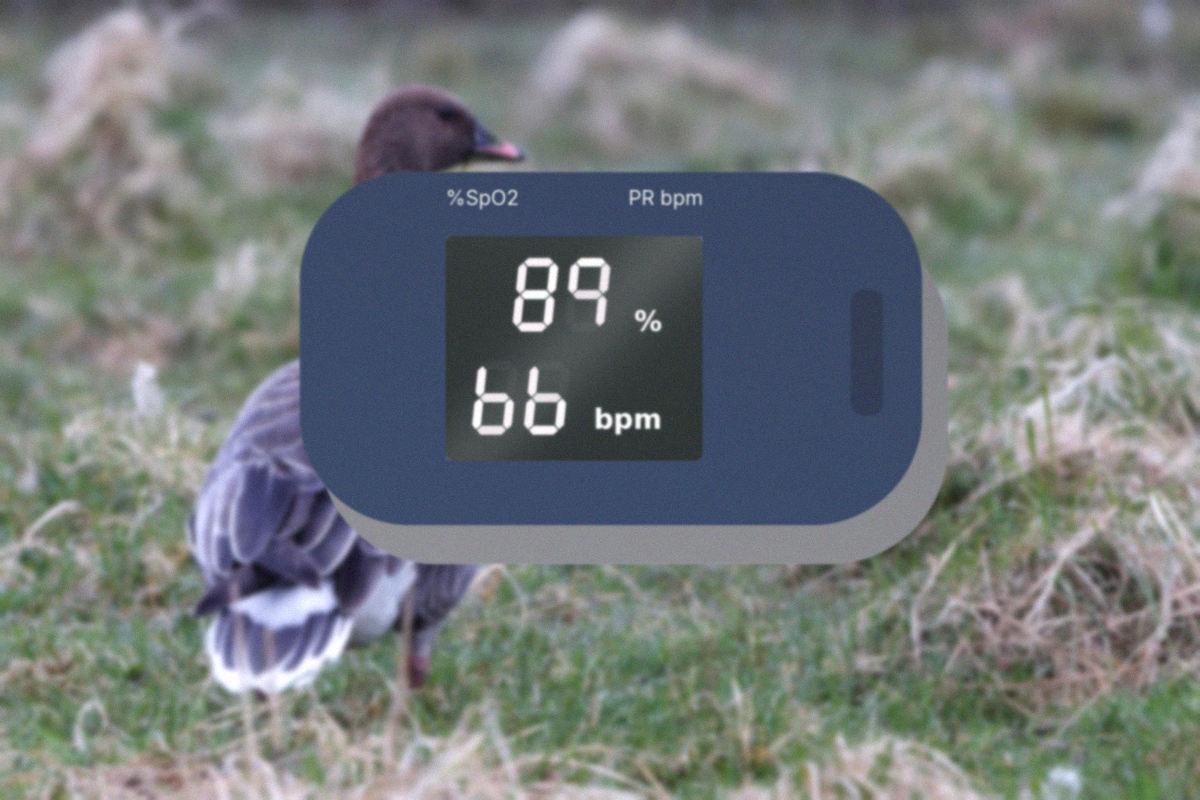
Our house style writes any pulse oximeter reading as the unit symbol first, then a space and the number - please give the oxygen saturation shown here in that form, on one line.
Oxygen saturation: % 89
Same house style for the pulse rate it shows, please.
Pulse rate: bpm 66
